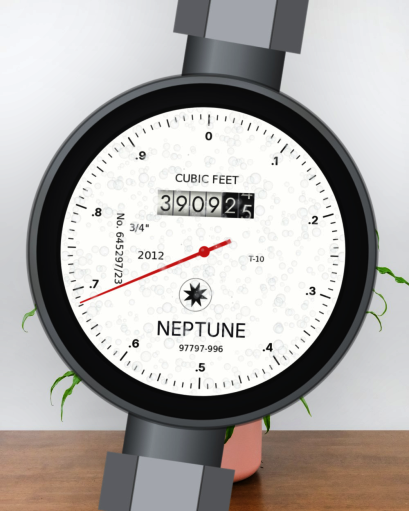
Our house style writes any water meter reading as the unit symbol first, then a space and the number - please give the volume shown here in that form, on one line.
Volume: ft³ 390924.68
